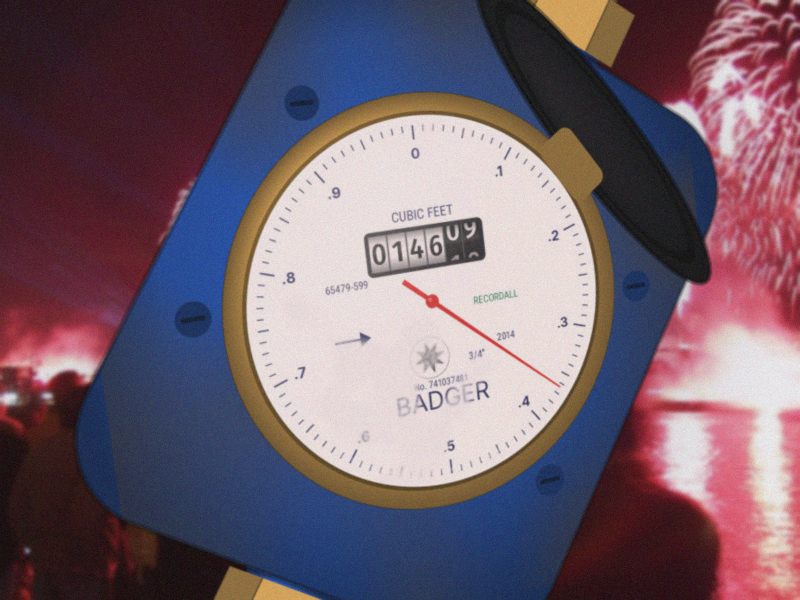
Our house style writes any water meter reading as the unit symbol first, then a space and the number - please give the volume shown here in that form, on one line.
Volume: ft³ 14609.36
